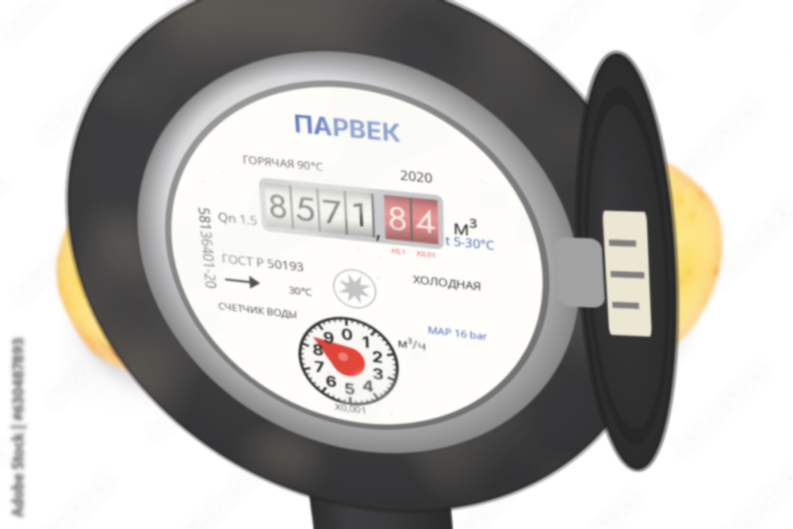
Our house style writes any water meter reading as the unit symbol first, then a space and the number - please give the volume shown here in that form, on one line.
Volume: m³ 8571.848
